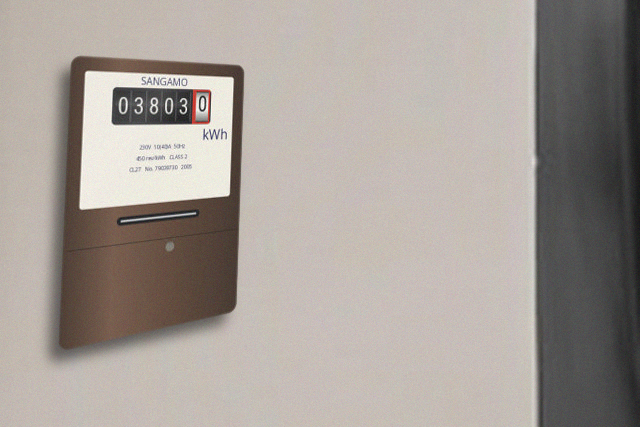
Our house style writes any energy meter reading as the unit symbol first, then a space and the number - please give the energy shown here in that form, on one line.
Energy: kWh 3803.0
